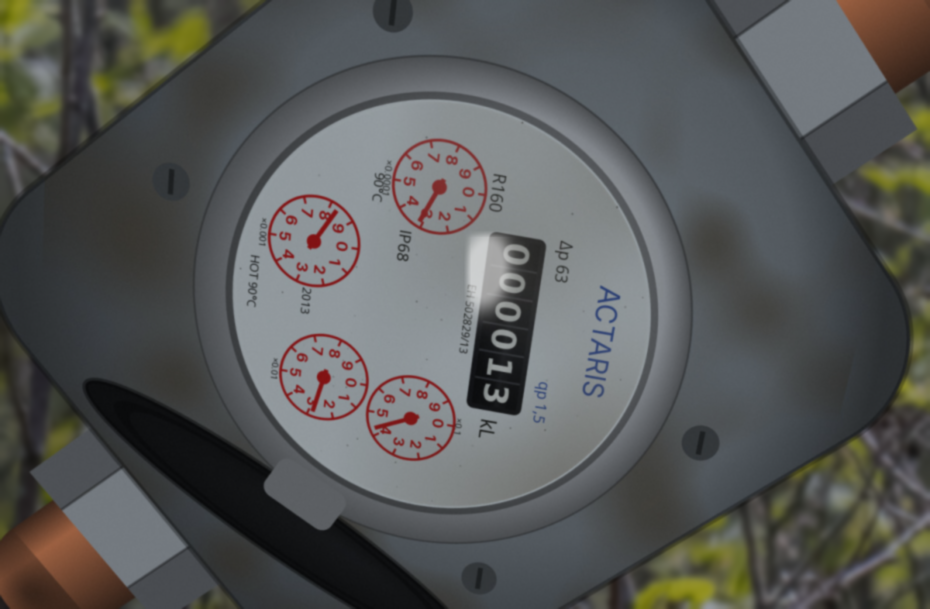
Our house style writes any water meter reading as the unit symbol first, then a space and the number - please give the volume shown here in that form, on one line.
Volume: kL 13.4283
